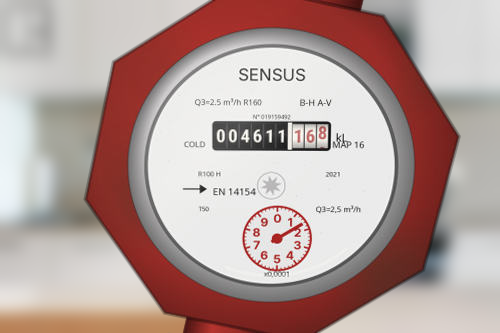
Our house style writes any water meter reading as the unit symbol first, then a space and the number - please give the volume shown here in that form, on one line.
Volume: kL 4611.1681
